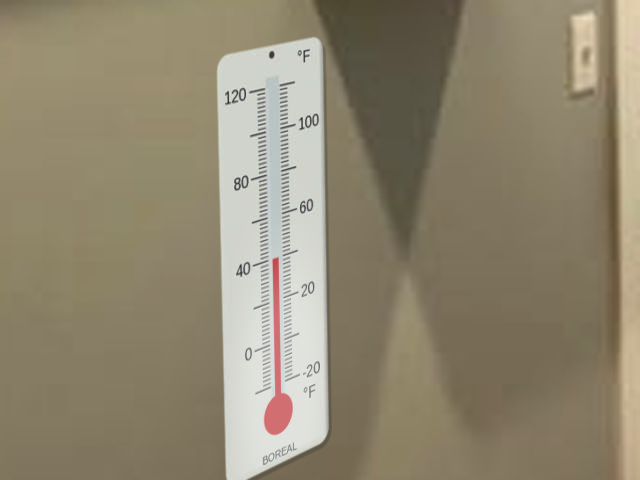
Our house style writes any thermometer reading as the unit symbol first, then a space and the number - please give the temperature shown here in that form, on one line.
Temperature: °F 40
